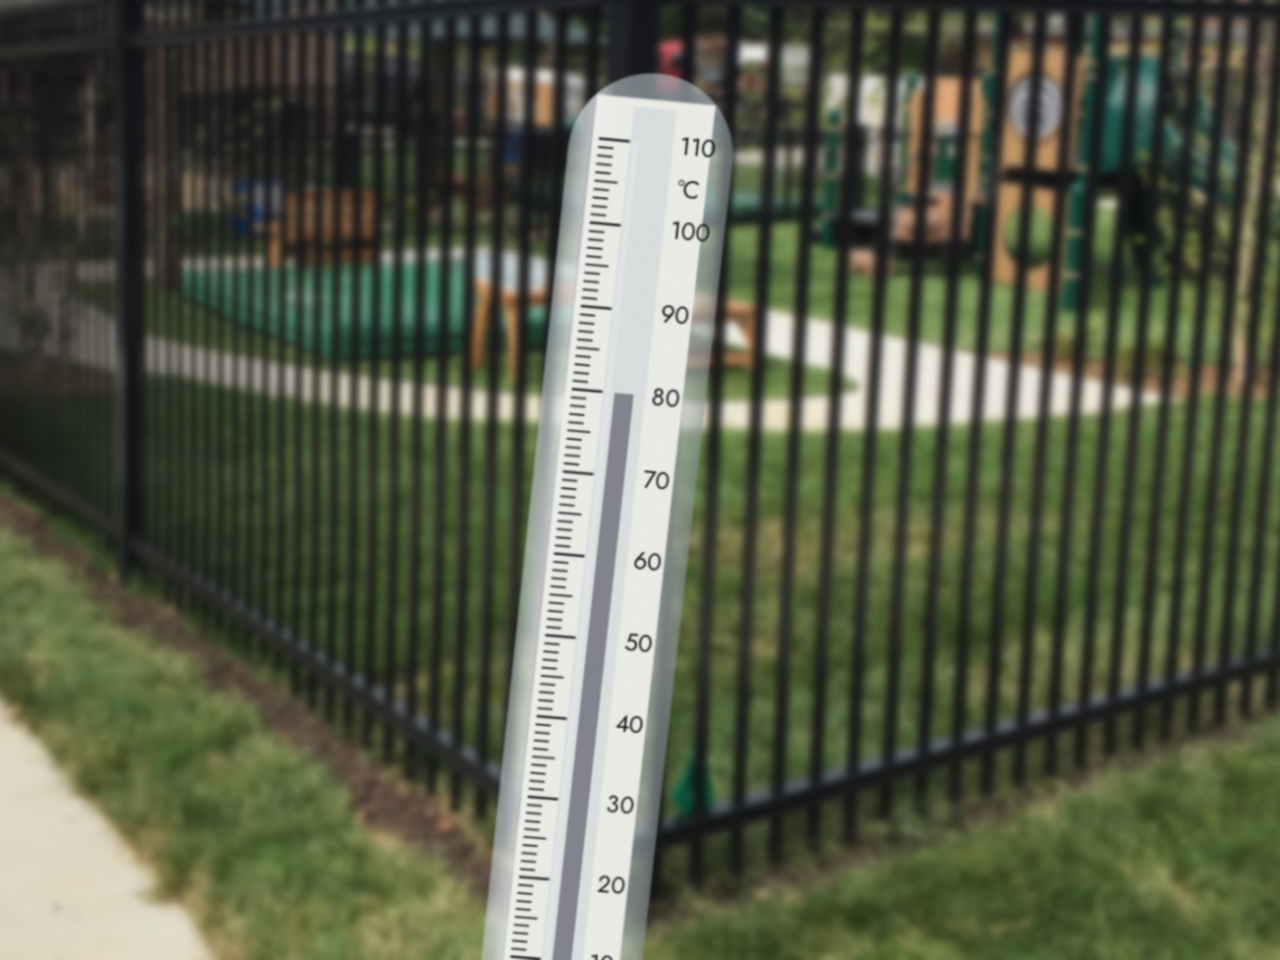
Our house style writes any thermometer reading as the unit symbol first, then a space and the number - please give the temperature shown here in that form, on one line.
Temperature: °C 80
